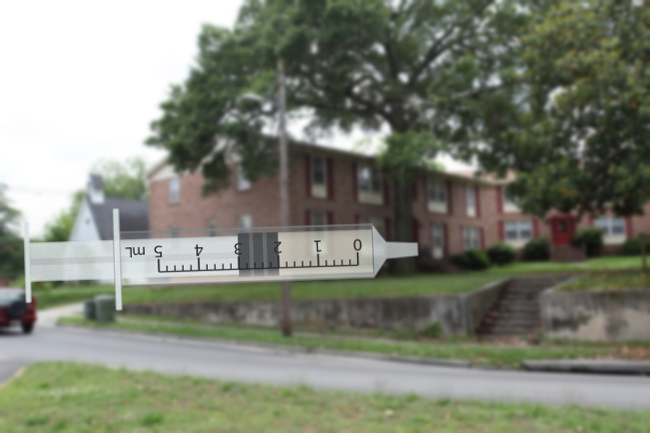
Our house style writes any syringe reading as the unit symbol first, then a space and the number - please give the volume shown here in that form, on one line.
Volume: mL 2
